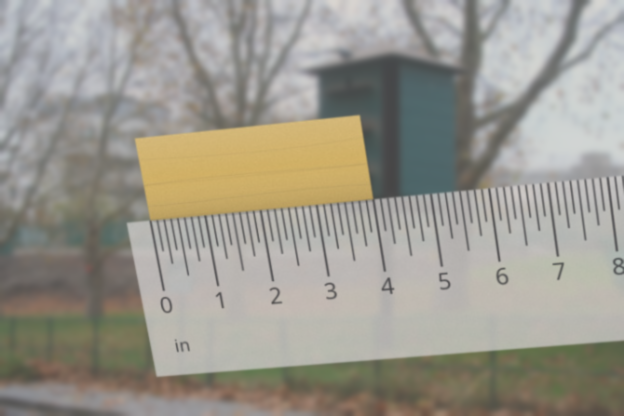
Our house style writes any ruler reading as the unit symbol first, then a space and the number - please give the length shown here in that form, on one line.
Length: in 4
